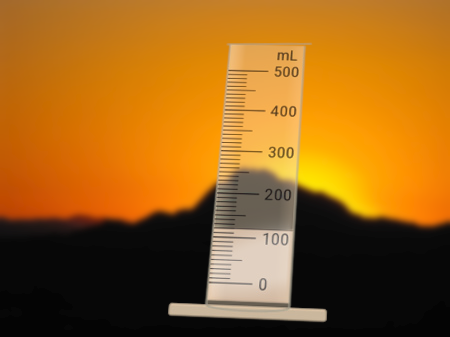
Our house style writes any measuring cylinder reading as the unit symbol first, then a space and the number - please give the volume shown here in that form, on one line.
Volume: mL 120
